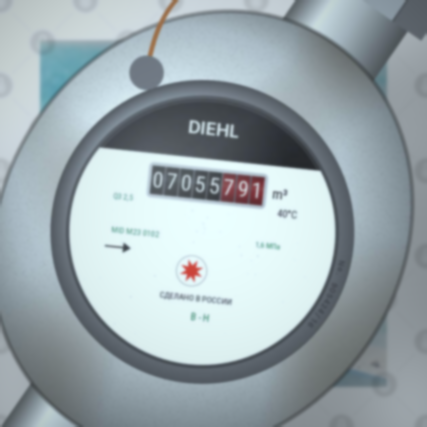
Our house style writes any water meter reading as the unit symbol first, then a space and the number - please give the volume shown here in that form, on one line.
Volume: m³ 7055.791
